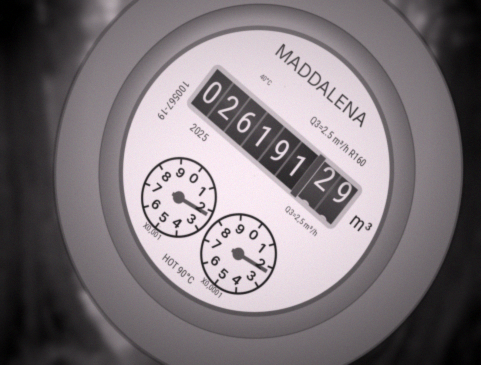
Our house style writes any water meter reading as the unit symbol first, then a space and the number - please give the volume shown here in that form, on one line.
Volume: m³ 26191.2922
